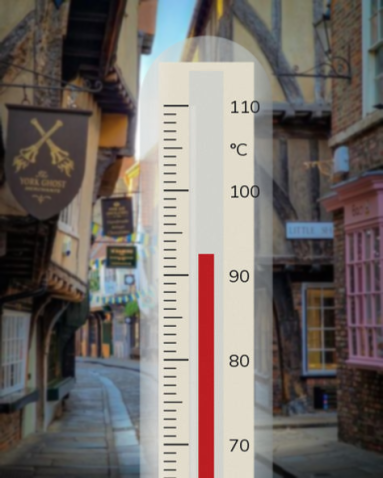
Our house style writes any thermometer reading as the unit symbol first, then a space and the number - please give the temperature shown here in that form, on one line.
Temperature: °C 92.5
